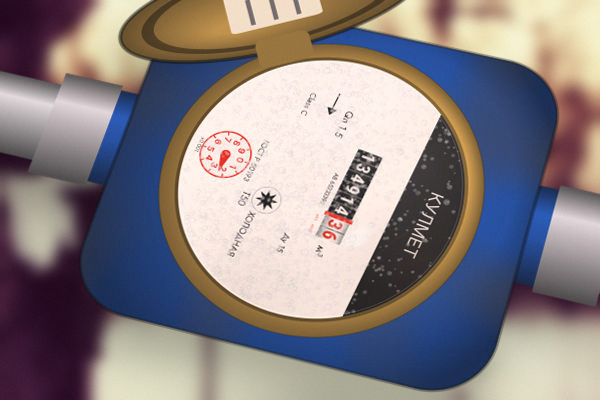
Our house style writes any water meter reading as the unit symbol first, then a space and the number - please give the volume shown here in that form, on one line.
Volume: m³ 134914.362
